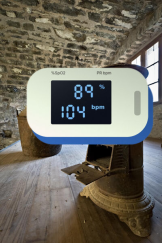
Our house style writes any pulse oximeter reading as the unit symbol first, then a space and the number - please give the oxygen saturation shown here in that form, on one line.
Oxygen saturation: % 89
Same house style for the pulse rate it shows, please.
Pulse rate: bpm 104
